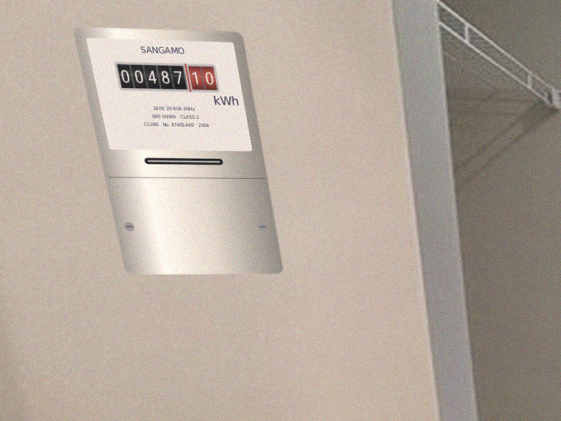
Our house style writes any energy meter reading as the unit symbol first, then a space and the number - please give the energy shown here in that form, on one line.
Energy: kWh 487.10
